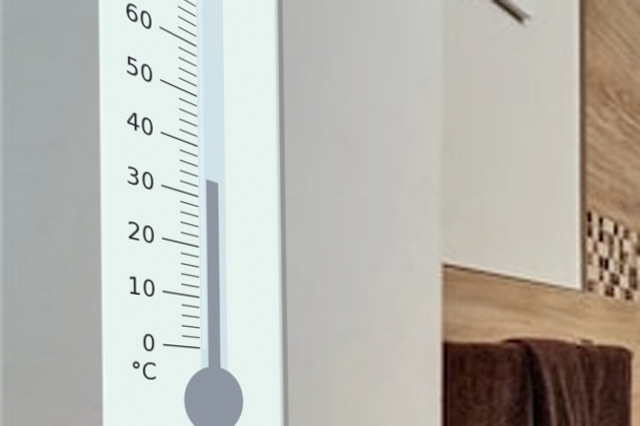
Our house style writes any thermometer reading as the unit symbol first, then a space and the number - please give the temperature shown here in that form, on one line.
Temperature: °C 34
